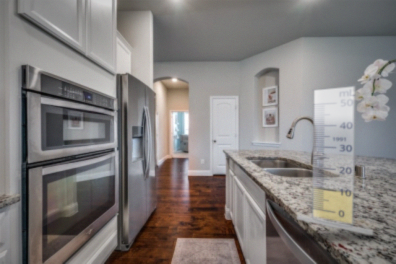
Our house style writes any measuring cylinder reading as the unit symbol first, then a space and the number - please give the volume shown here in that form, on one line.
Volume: mL 10
